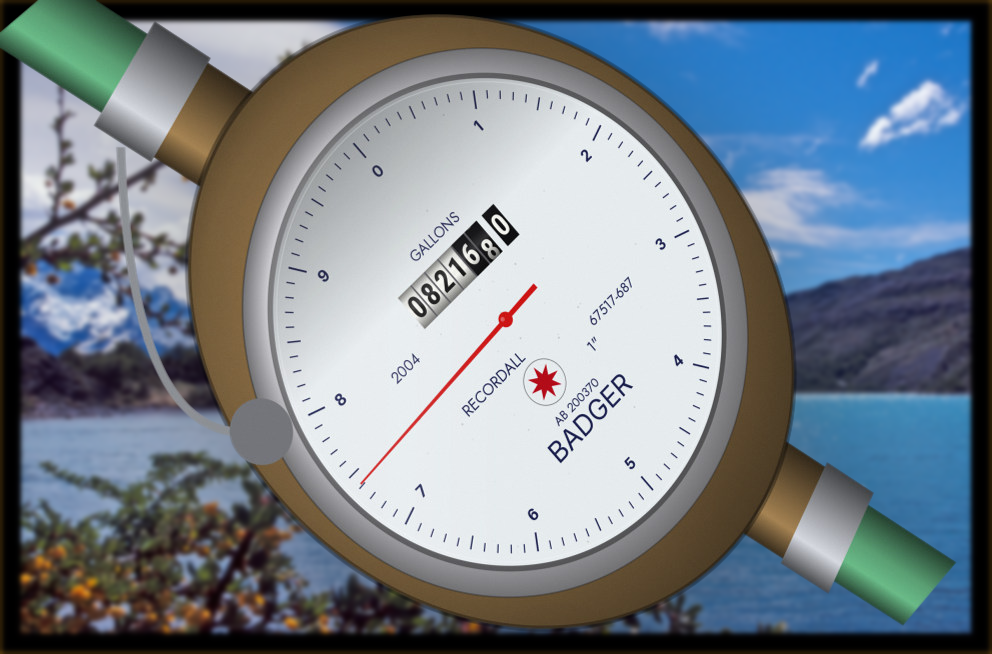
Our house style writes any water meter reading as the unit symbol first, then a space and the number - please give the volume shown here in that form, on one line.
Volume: gal 821677.4
